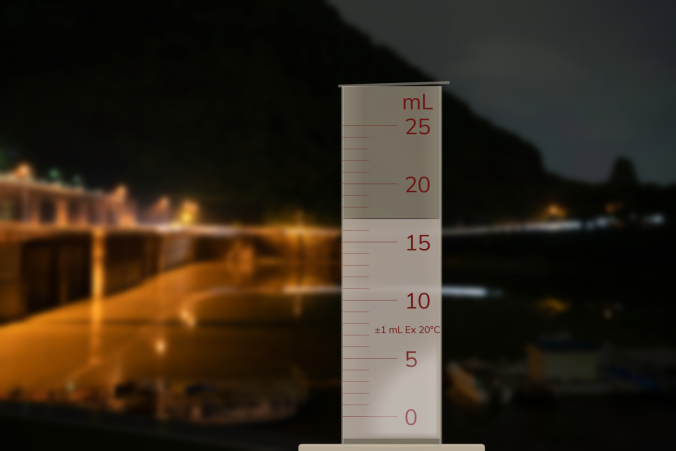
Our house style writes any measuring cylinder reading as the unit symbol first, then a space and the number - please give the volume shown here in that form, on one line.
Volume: mL 17
